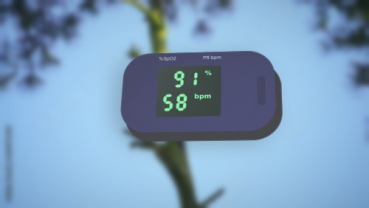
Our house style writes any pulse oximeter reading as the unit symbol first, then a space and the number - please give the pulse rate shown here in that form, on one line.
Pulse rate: bpm 58
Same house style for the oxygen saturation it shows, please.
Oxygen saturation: % 91
